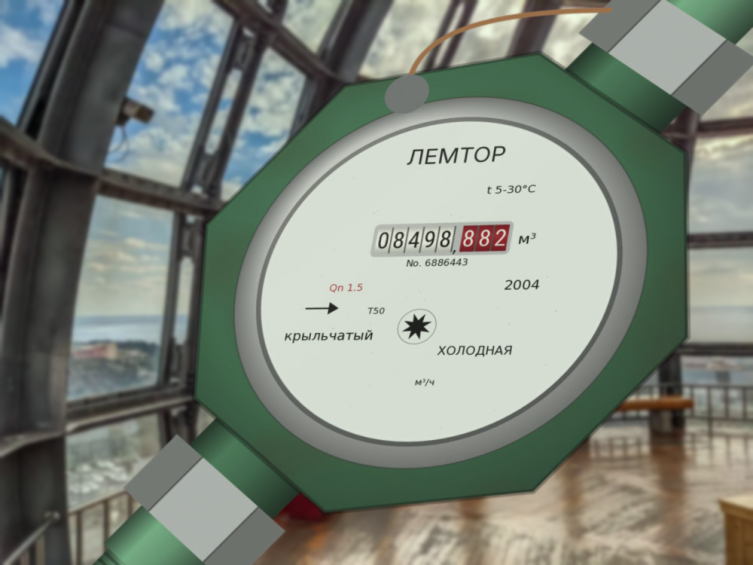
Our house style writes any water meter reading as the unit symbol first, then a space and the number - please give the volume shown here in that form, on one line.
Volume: m³ 8498.882
